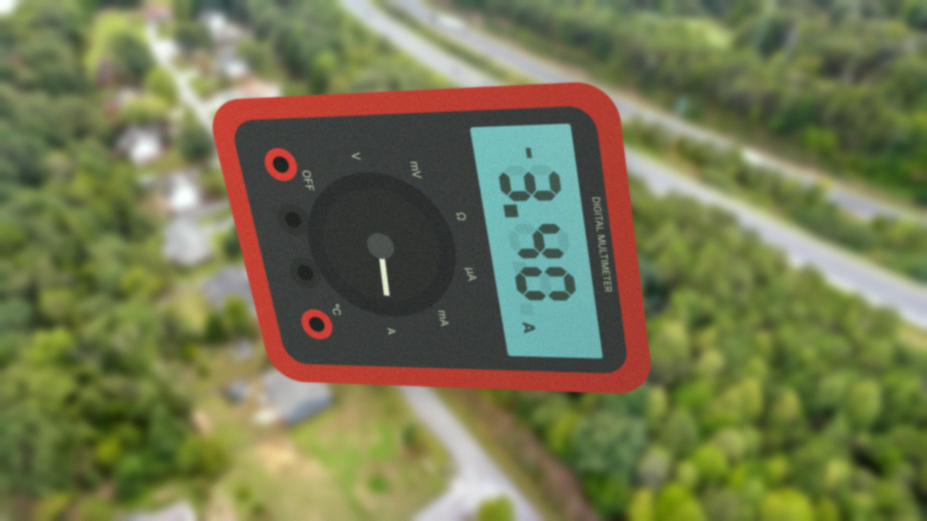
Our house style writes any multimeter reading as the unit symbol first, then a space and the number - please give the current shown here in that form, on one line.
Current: A -3.40
